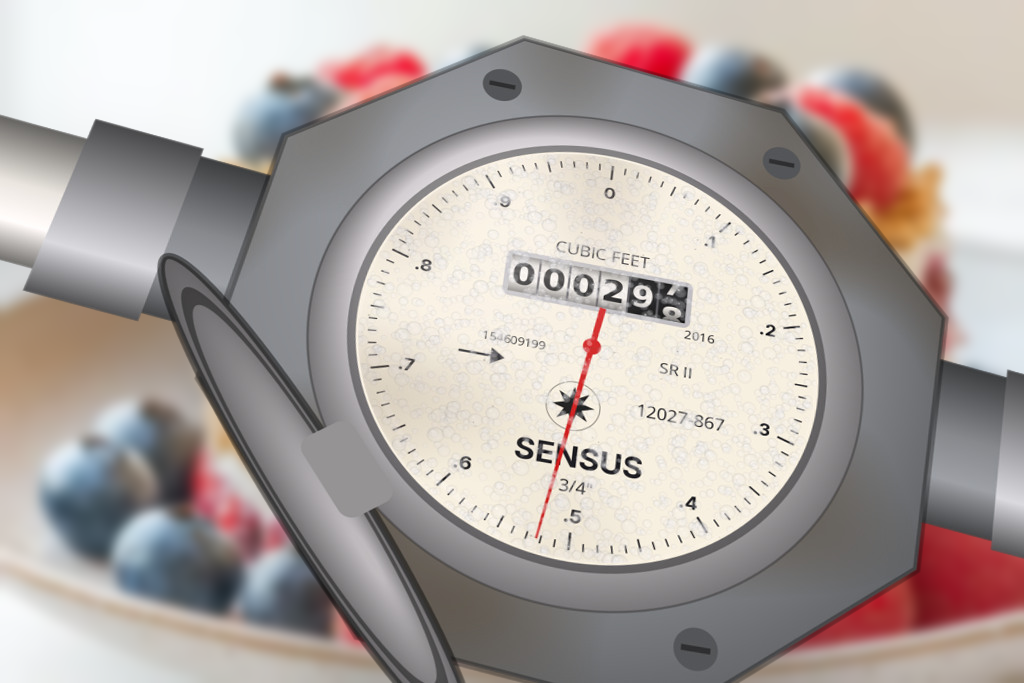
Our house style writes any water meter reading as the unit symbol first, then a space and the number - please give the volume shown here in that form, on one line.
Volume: ft³ 297.52
